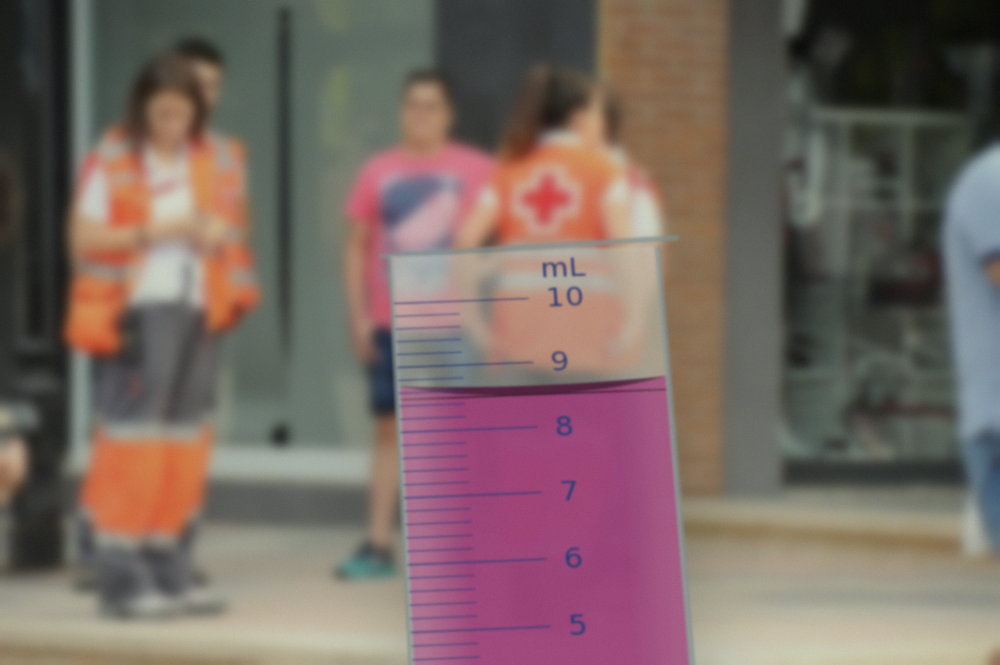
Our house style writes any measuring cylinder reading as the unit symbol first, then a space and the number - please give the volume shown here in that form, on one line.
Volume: mL 8.5
